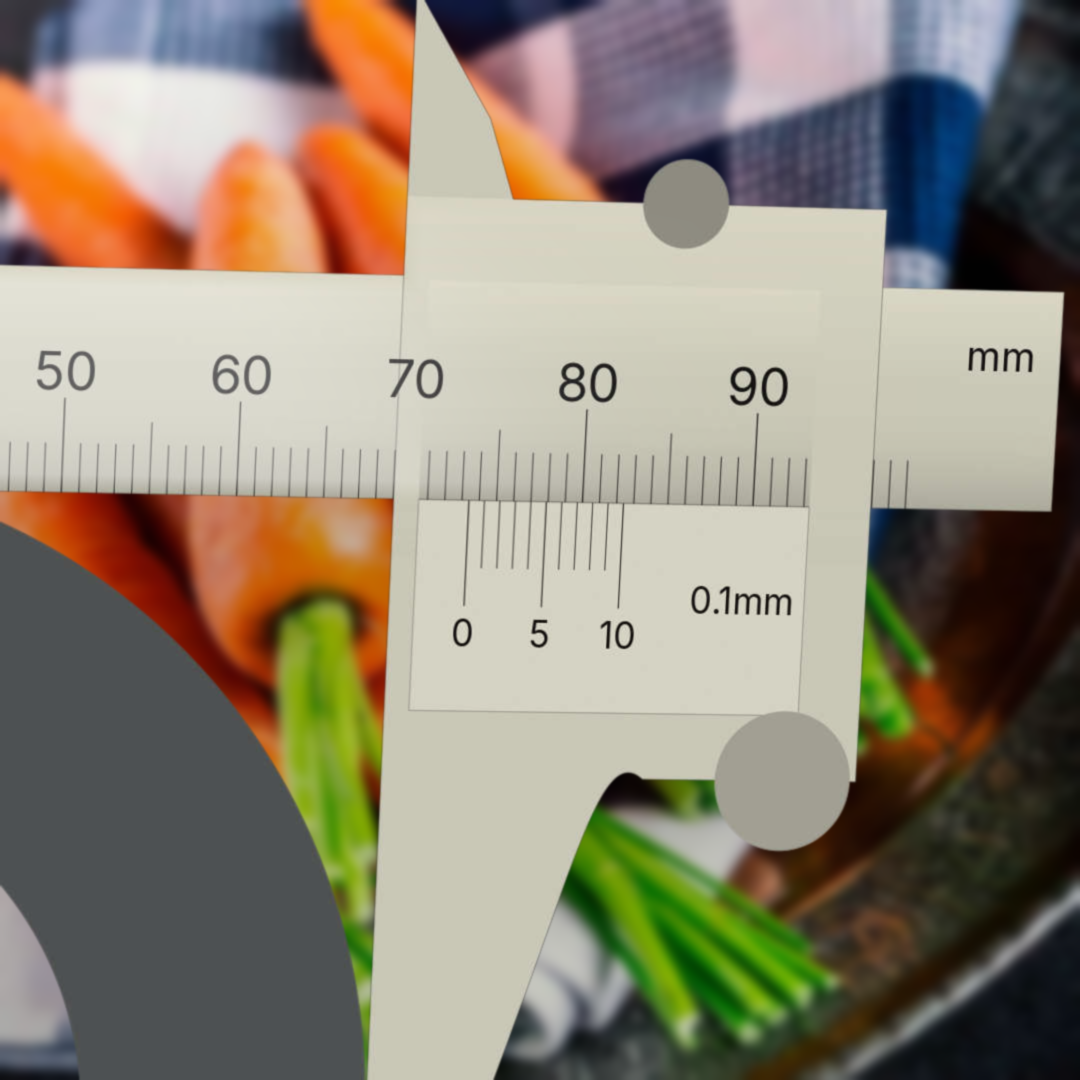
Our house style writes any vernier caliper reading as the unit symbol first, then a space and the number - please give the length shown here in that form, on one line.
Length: mm 73.4
